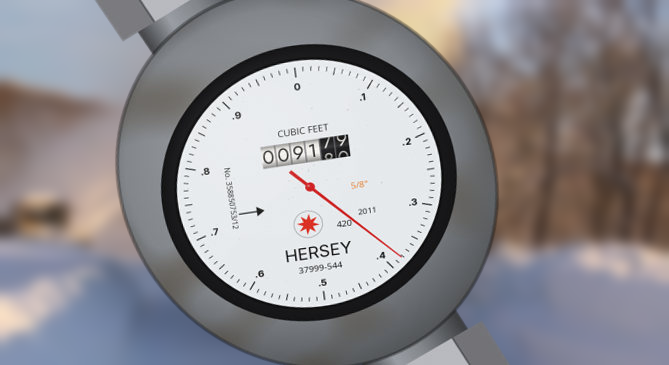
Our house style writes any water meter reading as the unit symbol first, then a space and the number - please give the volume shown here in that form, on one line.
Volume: ft³ 9179.38
